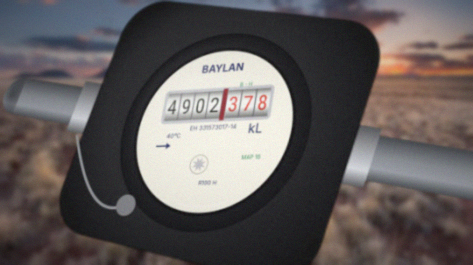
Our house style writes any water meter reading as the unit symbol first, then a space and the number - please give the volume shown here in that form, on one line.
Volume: kL 4902.378
